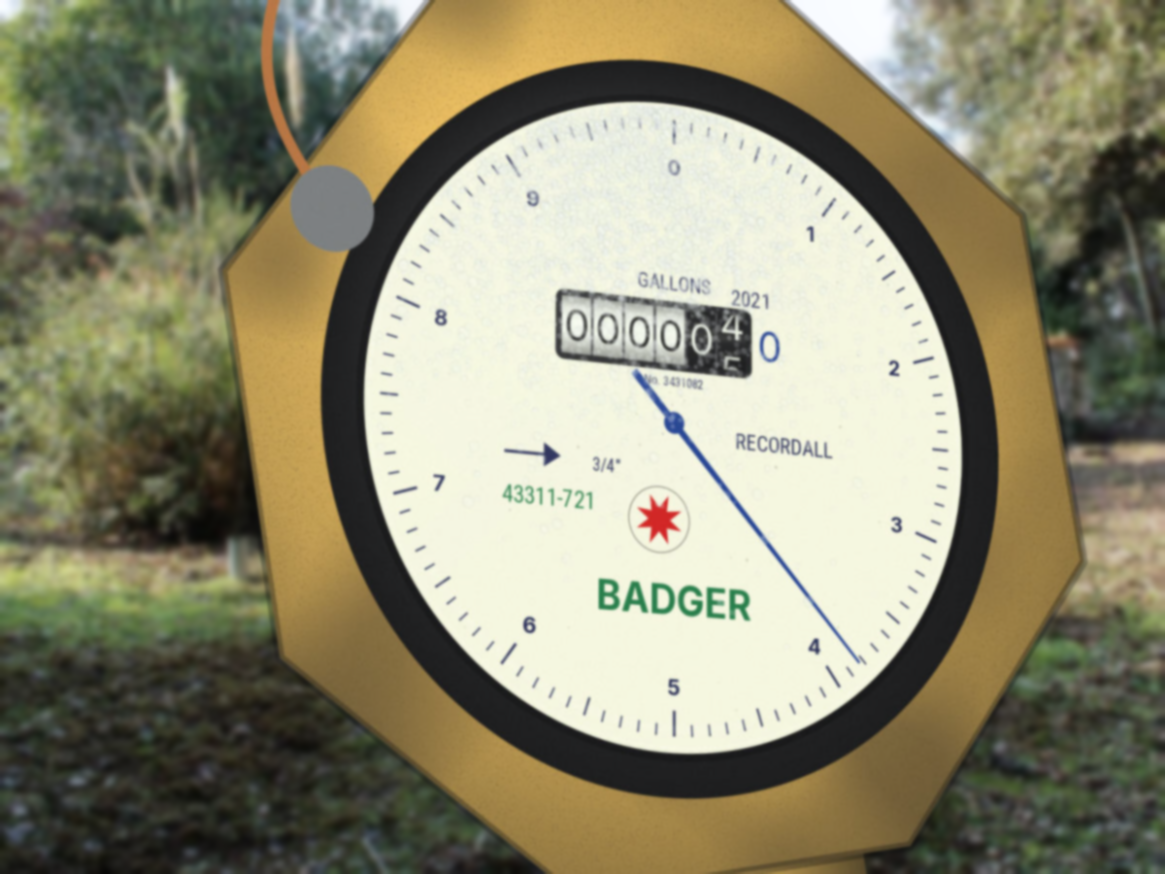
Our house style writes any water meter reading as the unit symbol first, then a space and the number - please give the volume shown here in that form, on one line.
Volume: gal 43.8
